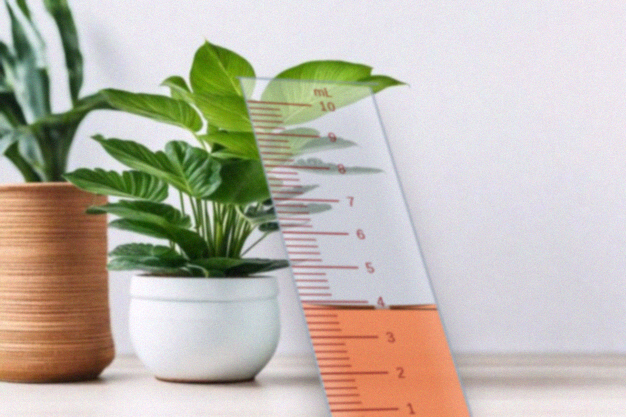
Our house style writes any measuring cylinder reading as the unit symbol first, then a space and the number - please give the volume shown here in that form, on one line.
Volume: mL 3.8
